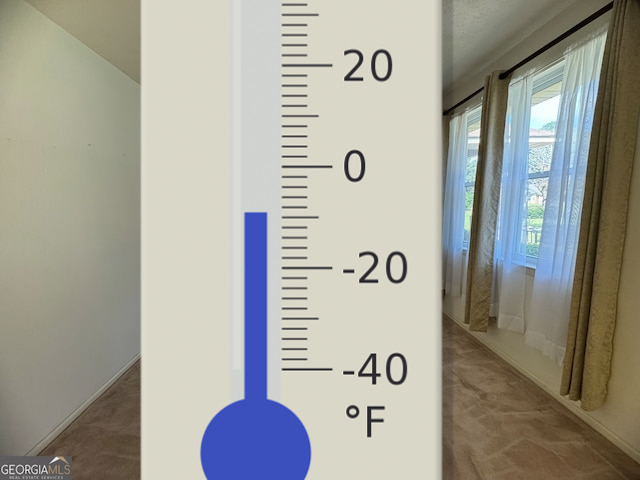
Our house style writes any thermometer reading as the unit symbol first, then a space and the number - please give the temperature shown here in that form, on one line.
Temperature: °F -9
